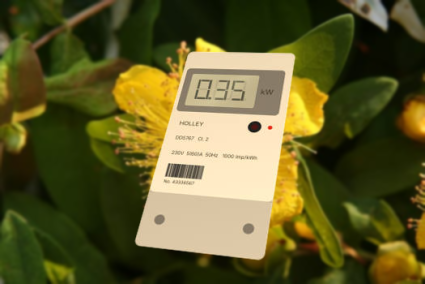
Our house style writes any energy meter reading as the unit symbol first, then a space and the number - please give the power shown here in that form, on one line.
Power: kW 0.35
